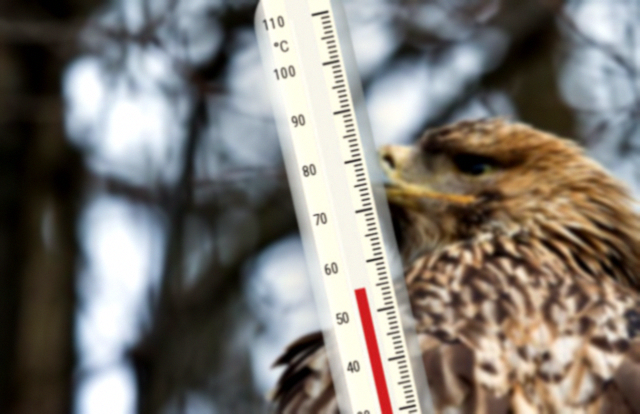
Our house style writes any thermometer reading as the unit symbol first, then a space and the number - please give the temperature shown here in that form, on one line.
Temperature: °C 55
